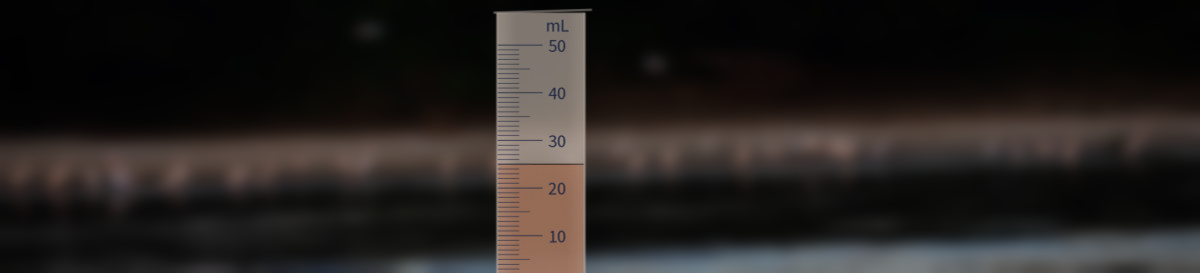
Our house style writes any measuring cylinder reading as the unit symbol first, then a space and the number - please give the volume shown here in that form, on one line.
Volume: mL 25
